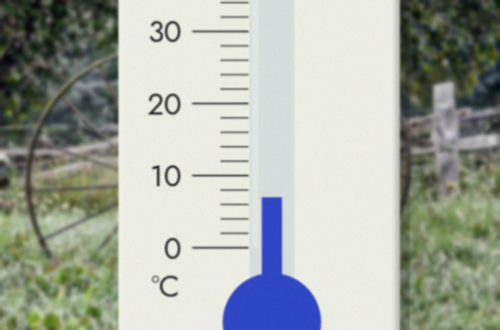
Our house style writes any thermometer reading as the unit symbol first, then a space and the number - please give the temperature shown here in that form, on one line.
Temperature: °C 7
